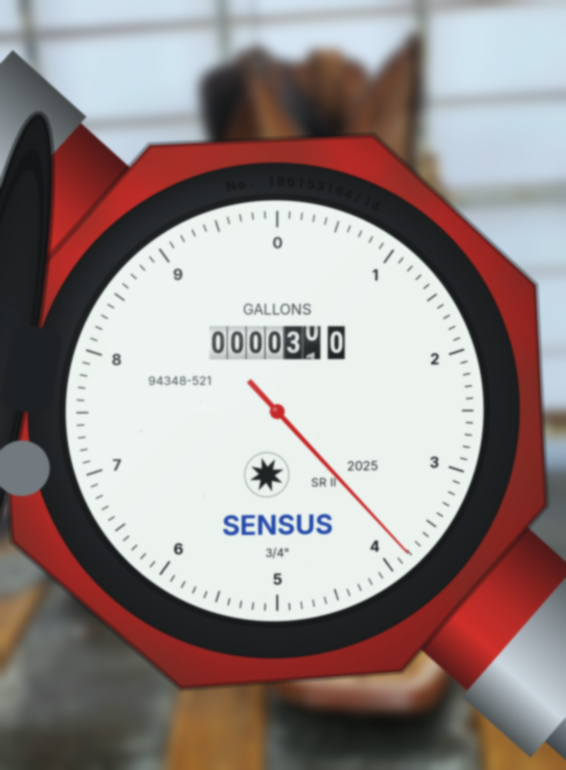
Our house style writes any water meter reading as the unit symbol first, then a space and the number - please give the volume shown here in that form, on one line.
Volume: gal 303.8
